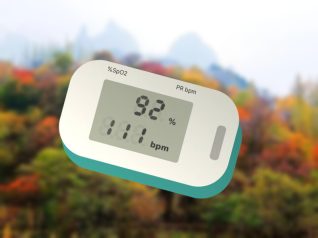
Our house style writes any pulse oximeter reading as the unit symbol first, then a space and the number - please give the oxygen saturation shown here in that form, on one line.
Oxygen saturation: % 92
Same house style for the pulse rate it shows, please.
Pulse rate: bpm 111
